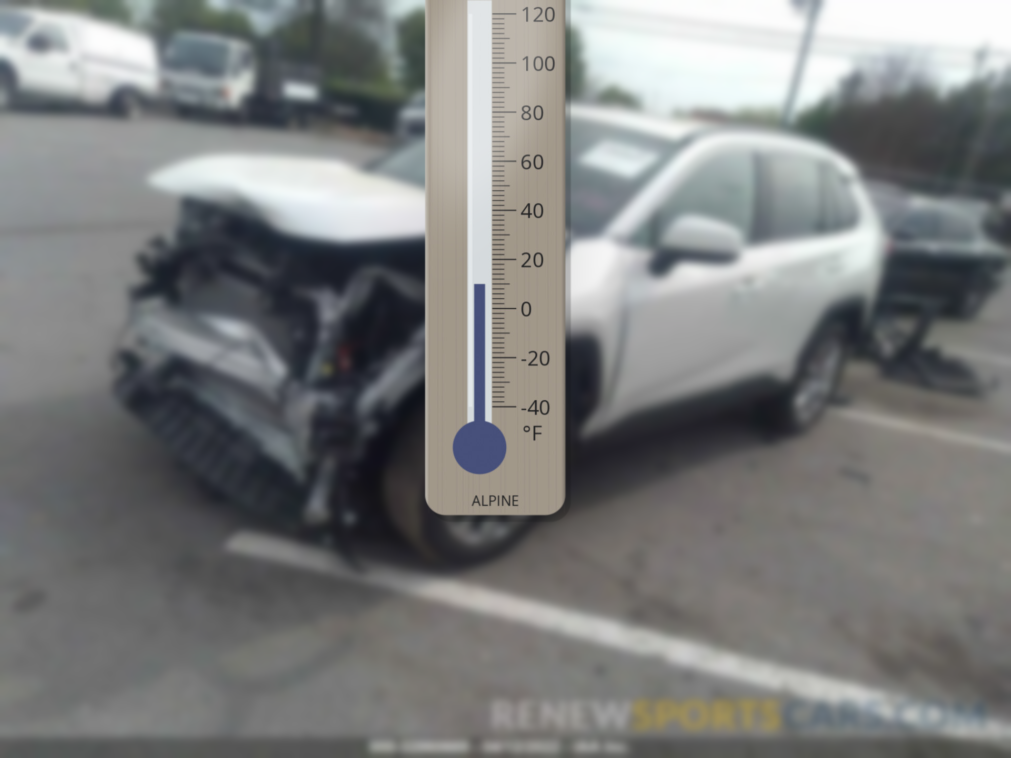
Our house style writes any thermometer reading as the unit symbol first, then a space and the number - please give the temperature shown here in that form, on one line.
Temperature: °F 10
